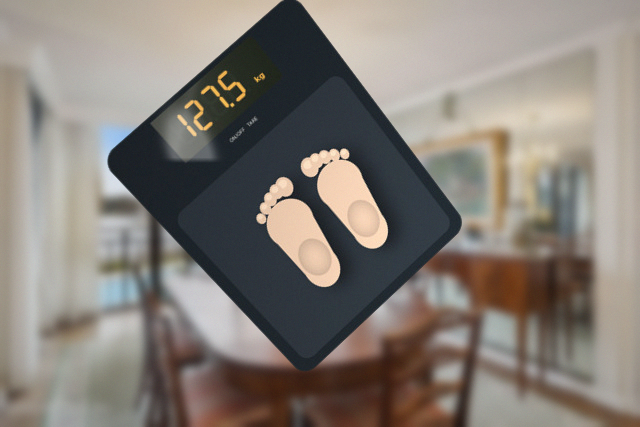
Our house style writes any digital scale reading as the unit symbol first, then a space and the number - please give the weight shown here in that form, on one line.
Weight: kg 127.5
